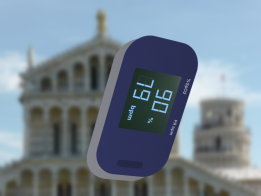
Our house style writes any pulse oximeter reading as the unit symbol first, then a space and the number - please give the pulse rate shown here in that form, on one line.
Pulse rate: bpm 79
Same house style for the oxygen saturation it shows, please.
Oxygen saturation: % 90
